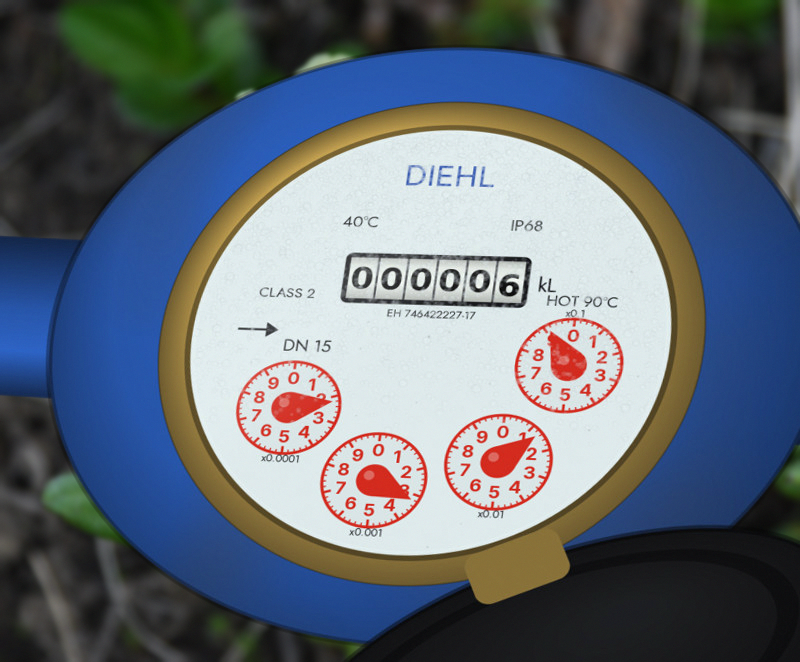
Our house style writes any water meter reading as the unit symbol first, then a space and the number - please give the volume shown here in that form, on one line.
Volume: kL 5.9132
